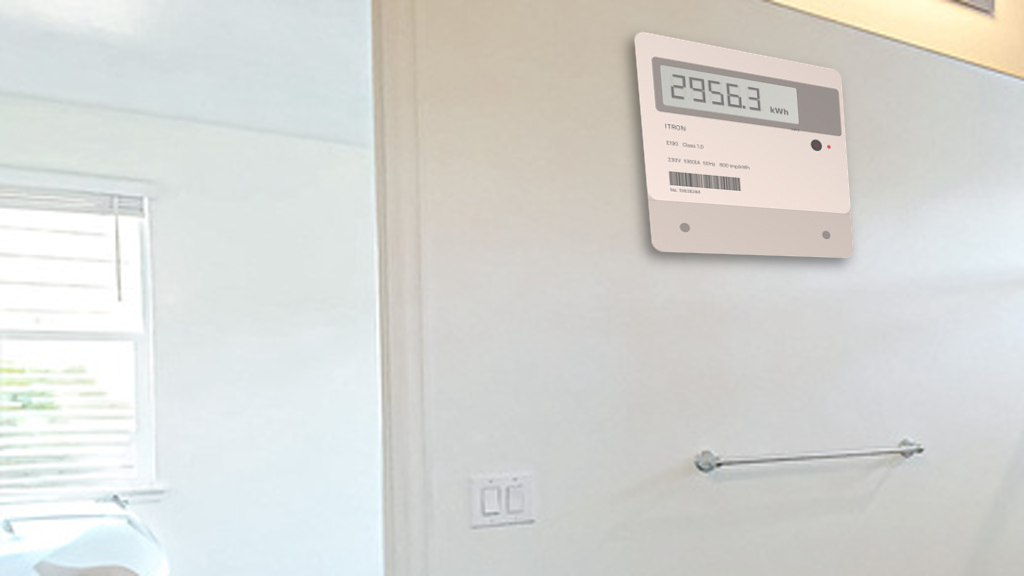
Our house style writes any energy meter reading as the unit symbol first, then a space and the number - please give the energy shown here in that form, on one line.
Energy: kWh 2956.3
